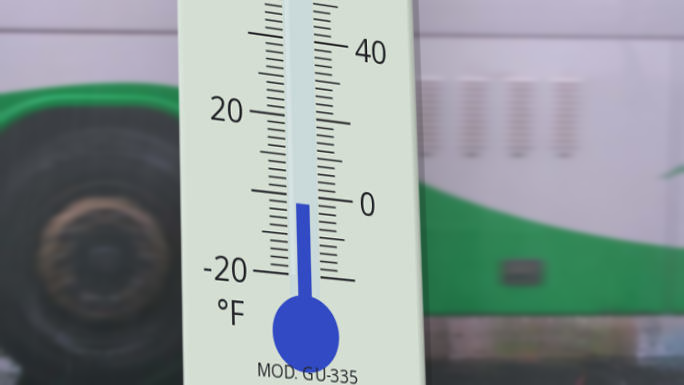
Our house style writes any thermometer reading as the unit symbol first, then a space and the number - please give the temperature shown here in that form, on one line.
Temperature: °F -2
